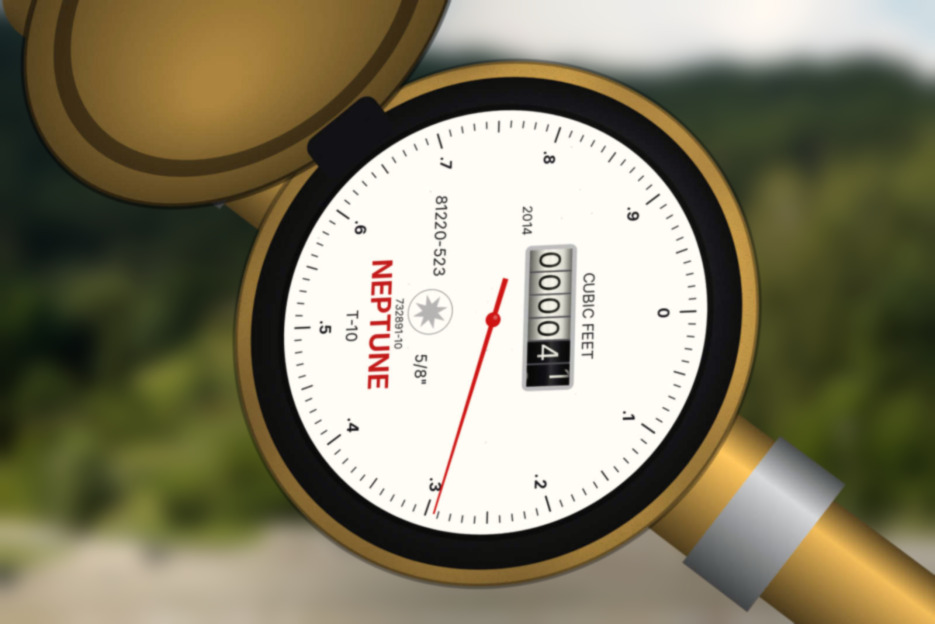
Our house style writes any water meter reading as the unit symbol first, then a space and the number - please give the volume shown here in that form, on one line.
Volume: ft³ 41.29
